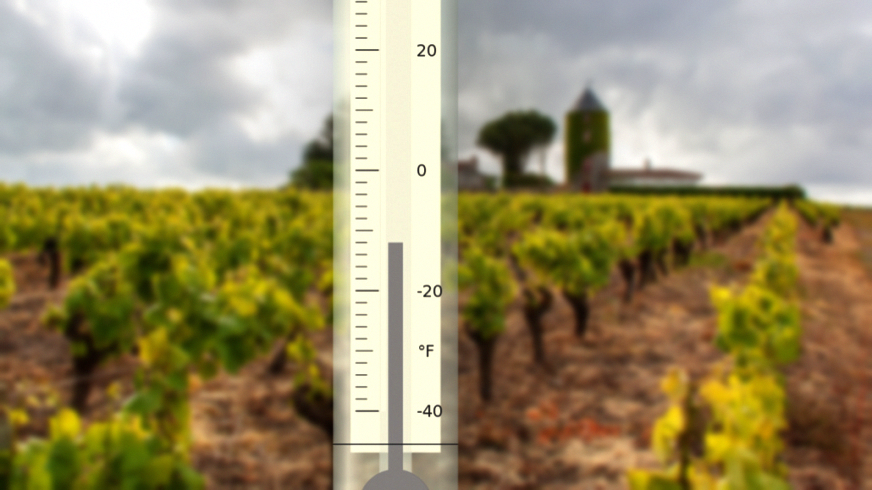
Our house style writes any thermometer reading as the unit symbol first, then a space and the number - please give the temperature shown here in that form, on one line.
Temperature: °F -12
